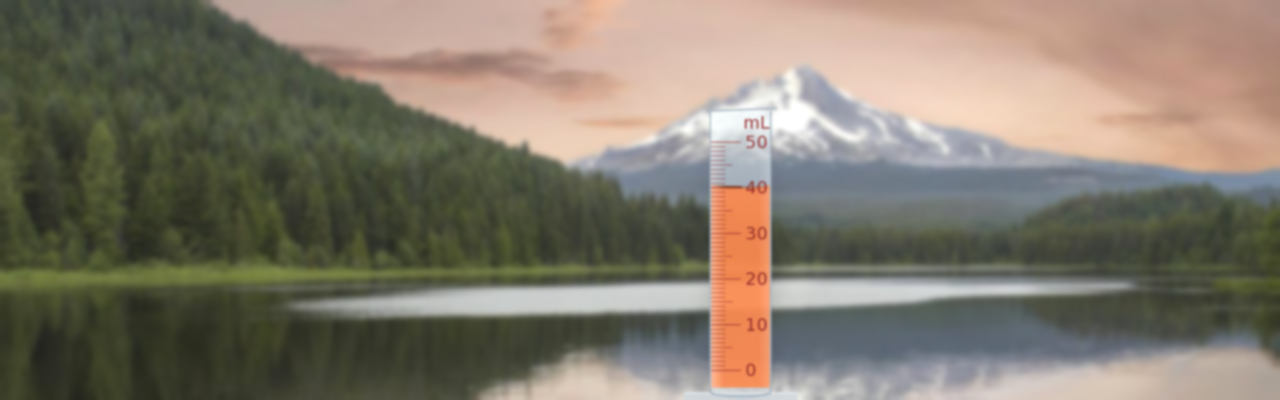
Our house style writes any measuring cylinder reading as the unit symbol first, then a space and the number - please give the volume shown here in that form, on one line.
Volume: mL 40
